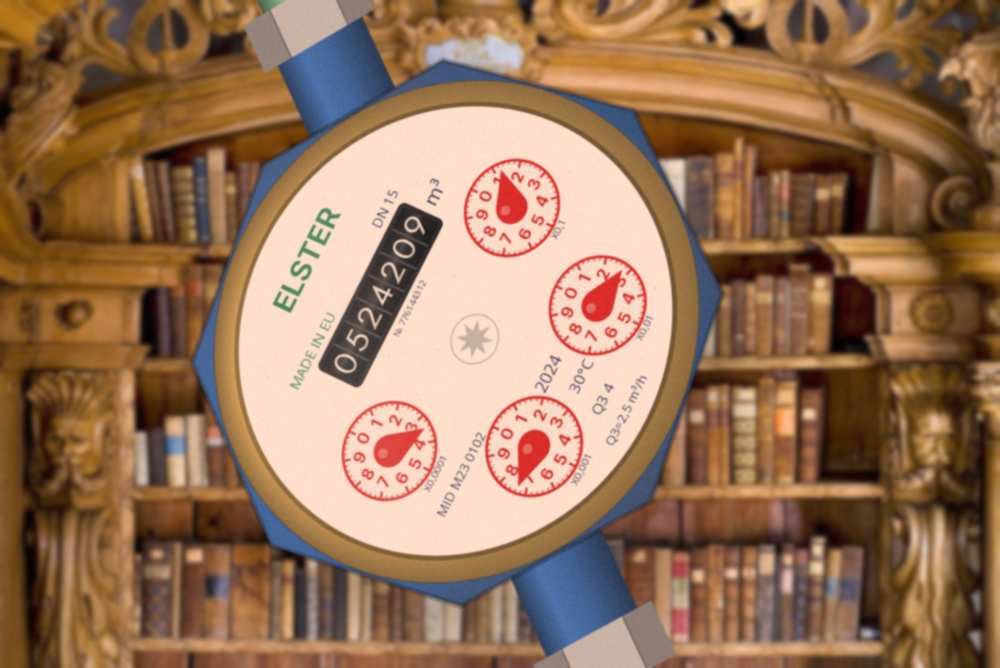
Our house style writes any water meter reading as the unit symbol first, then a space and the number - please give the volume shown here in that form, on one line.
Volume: m³ 524209.1273
